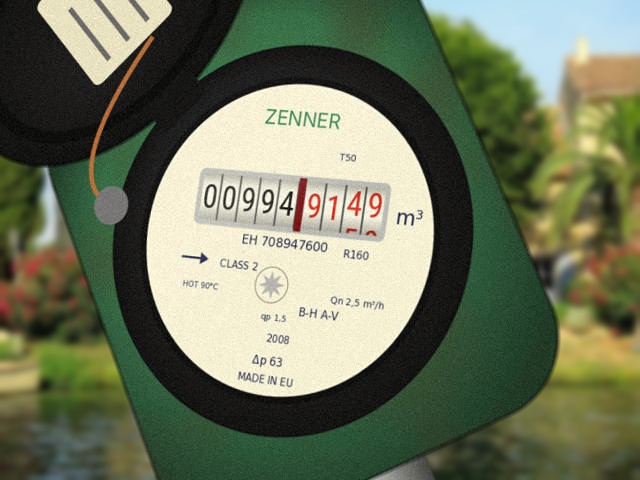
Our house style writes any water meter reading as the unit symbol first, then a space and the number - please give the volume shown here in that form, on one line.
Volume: m³ 994.9149
